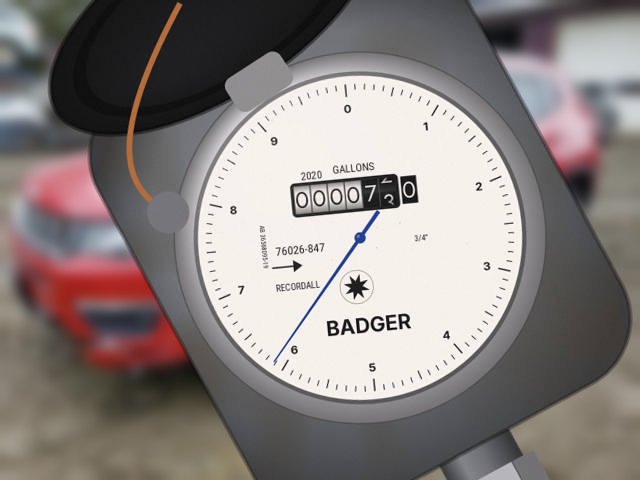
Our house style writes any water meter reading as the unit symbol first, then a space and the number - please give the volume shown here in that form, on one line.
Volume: gal 726.1
